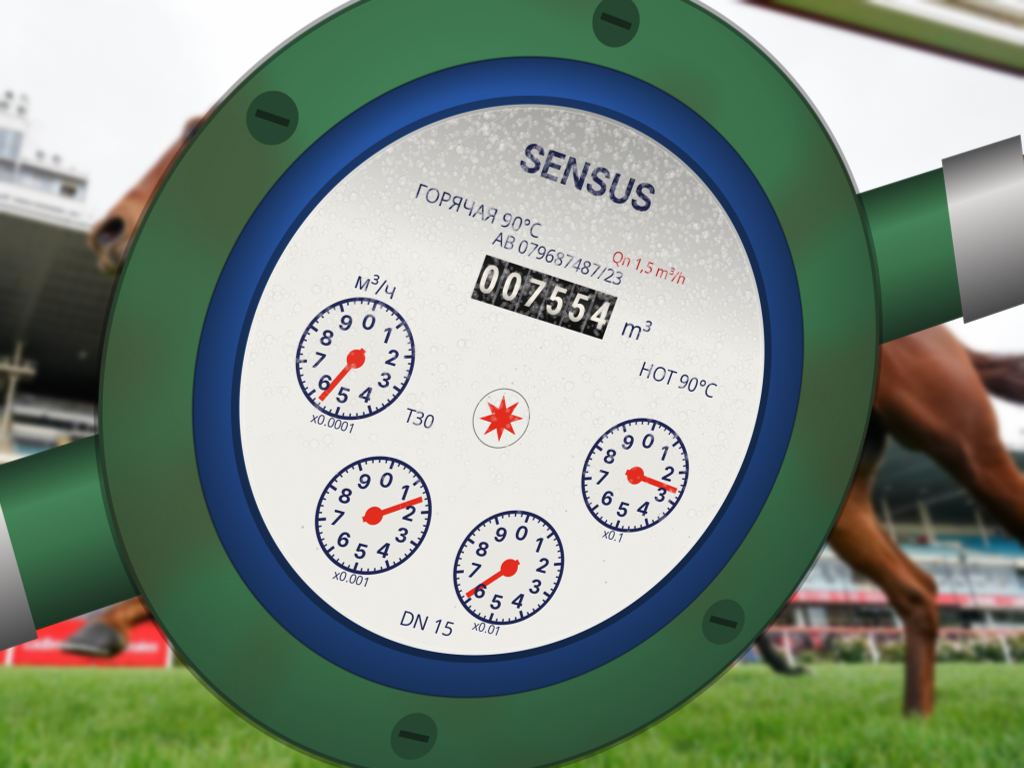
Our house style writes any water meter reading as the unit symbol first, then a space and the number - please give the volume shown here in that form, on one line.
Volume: m³ 7554.2615
